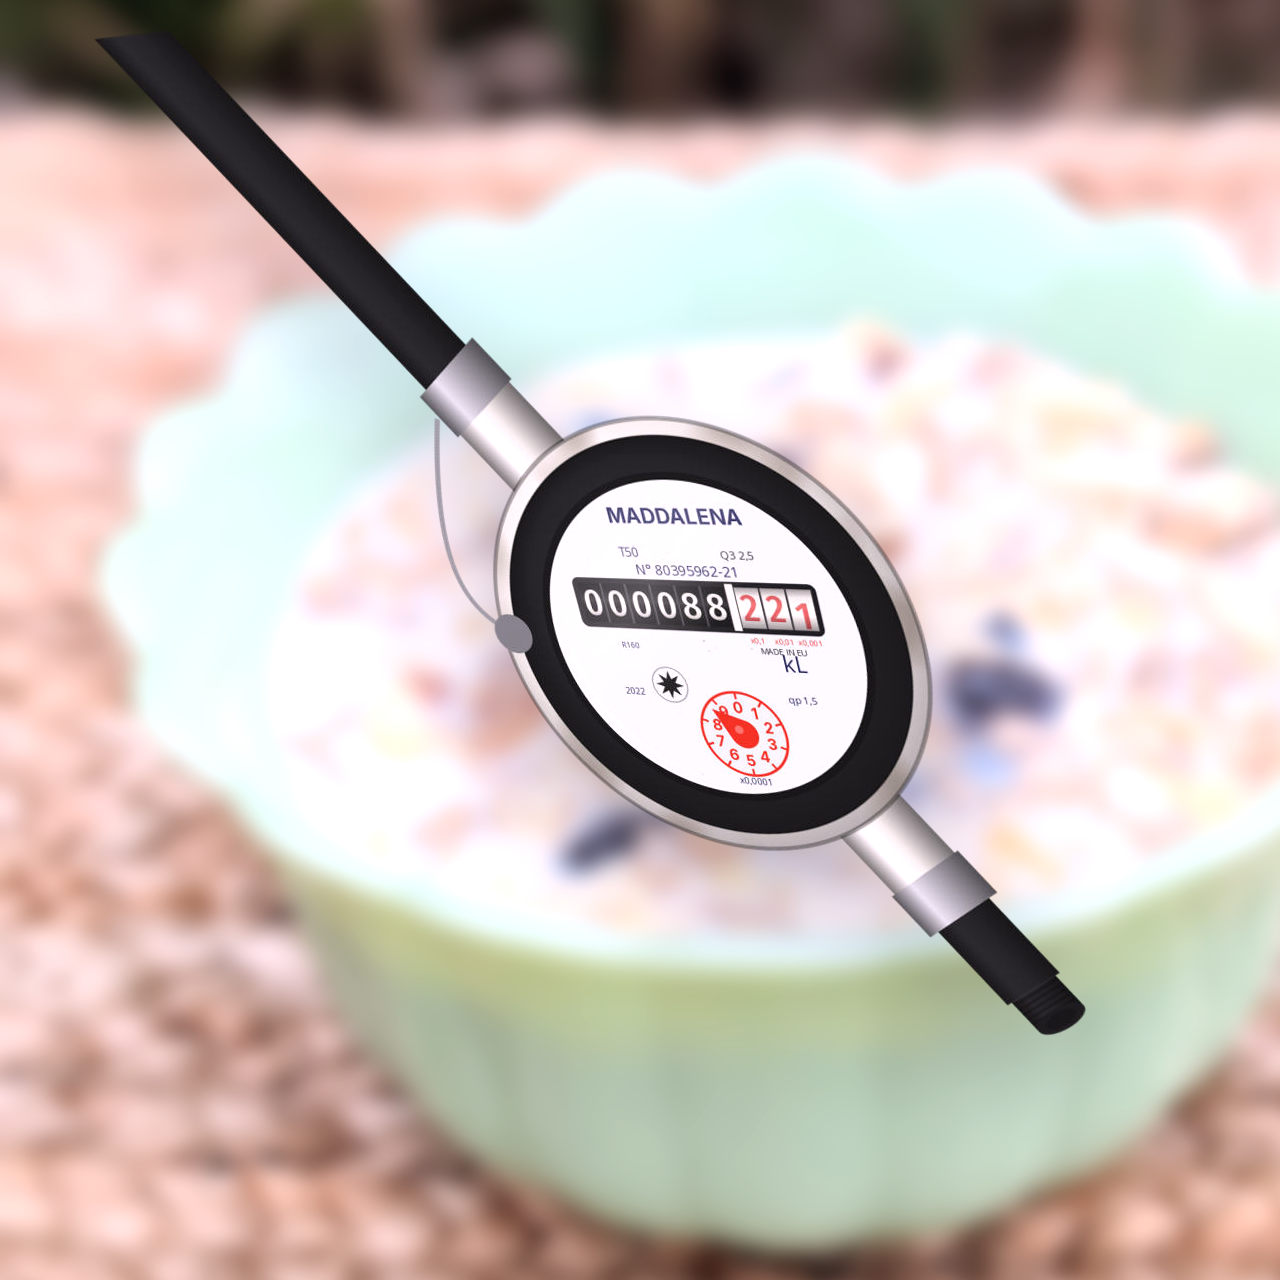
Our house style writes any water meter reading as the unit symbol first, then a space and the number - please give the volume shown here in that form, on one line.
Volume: kL 88.2208
